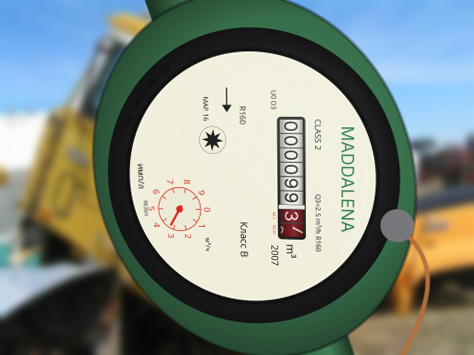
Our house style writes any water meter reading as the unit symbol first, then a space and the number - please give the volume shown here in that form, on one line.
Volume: m³ 99.373
